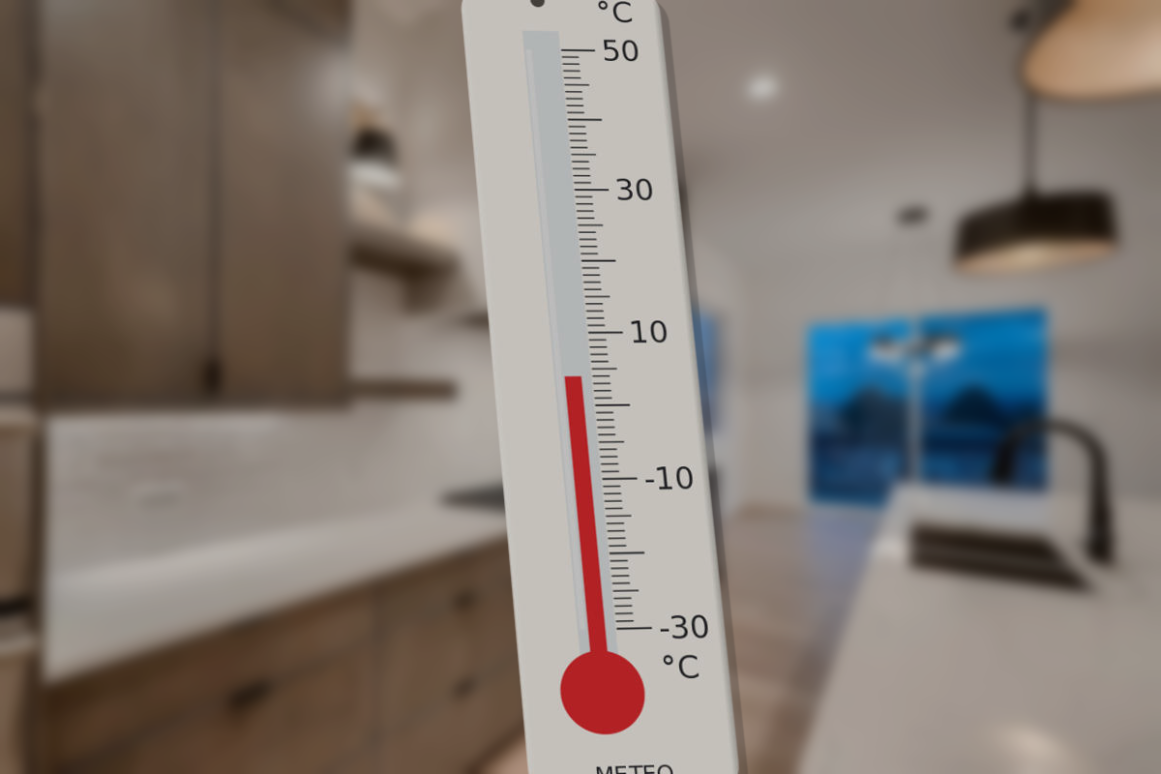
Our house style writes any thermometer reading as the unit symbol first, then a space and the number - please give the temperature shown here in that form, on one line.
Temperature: °C 4
